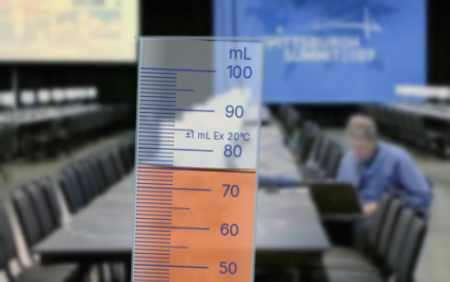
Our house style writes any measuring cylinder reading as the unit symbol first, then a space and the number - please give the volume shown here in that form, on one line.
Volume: mL 75
